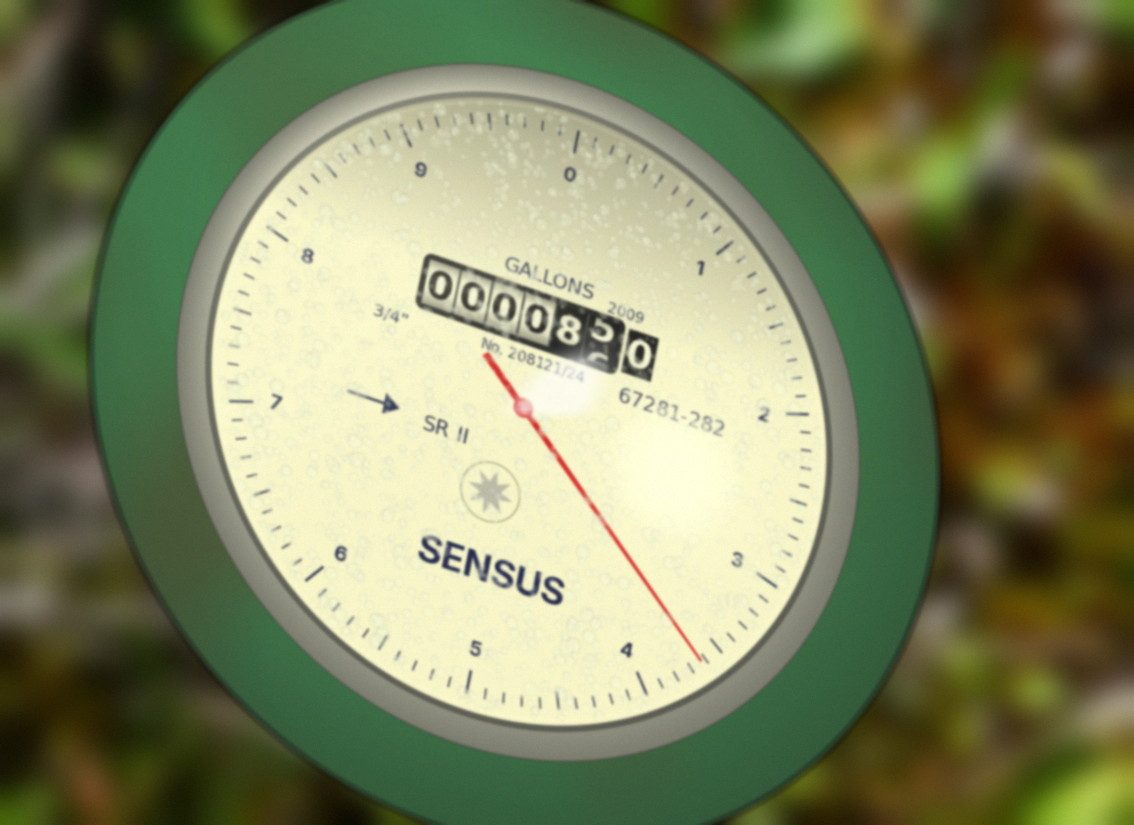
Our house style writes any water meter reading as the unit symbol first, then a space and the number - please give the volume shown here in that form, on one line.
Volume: gal 853.6
